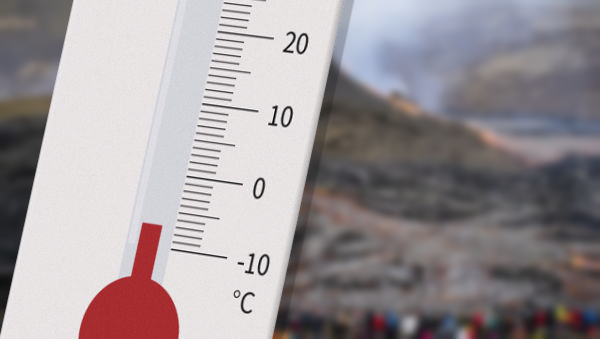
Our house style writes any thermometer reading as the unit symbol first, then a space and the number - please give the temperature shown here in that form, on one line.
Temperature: °C -7
